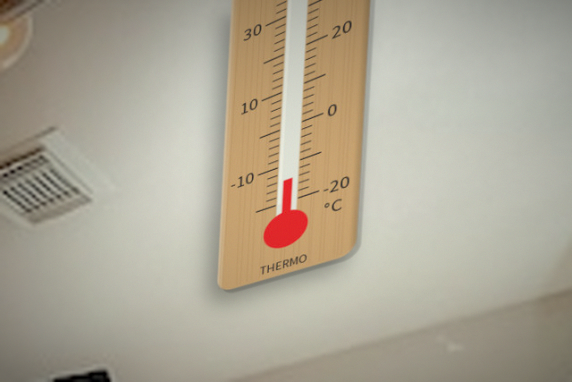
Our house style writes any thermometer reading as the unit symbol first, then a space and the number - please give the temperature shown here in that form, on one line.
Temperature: °C -14
